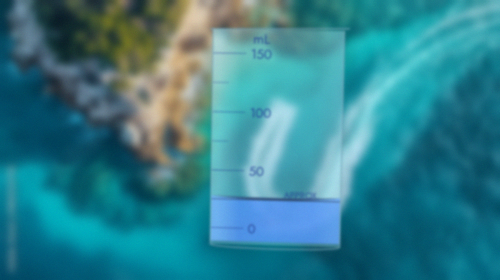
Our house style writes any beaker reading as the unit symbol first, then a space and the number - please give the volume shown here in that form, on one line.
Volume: mL 25
